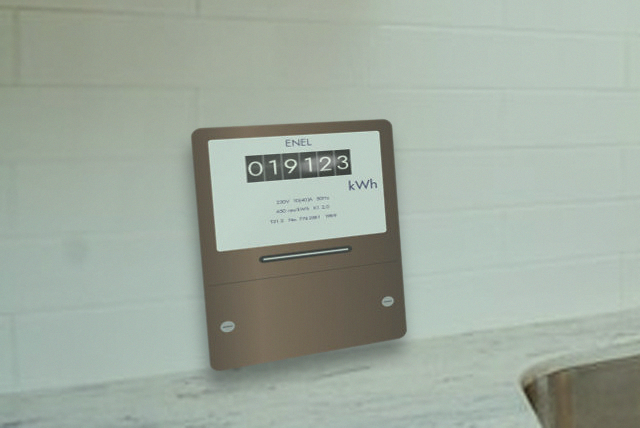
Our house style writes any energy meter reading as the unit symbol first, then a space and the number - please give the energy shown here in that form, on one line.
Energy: kWh 19123
